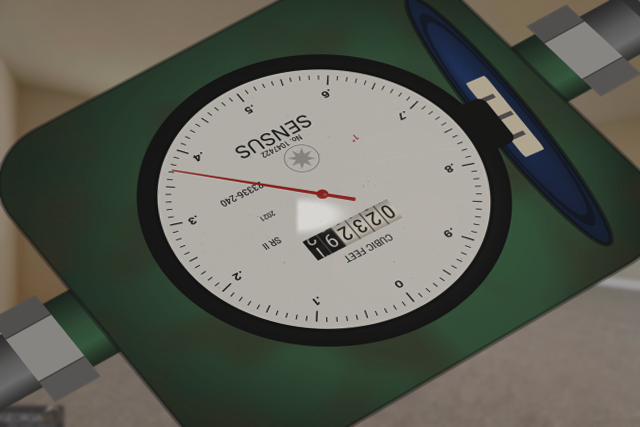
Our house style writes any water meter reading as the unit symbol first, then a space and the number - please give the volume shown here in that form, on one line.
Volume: ft³ 23291.37
